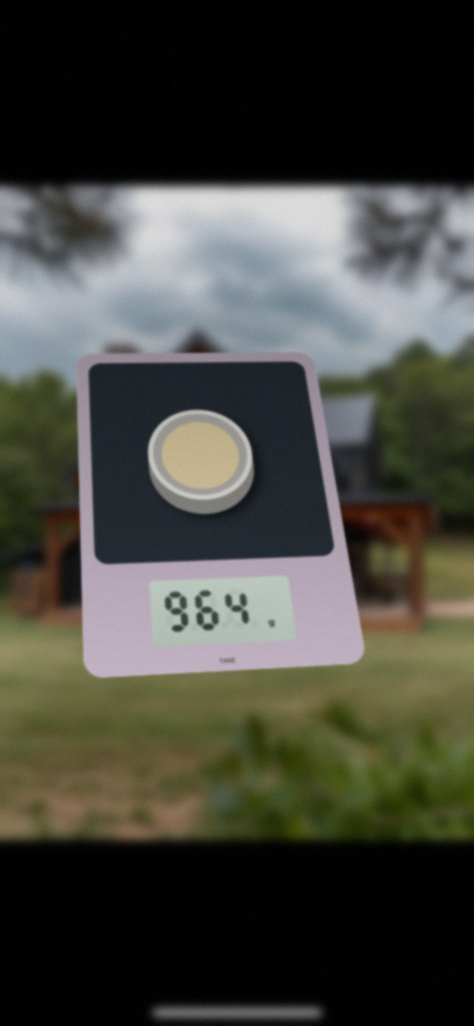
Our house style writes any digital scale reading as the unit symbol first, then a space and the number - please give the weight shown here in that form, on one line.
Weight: g 964
